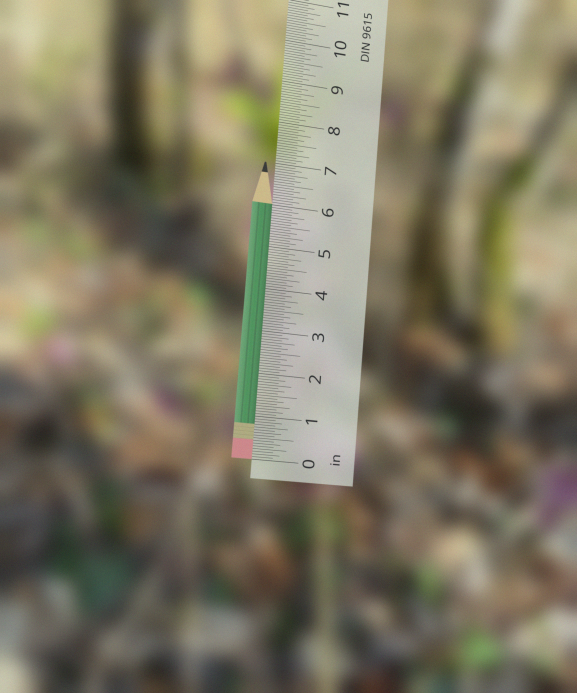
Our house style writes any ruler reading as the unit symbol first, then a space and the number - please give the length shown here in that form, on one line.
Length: in 7
